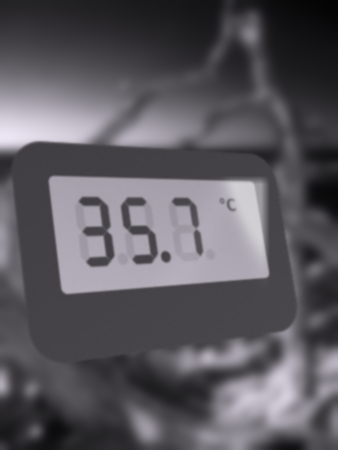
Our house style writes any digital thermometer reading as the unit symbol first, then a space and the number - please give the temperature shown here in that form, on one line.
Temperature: °C 35.7
